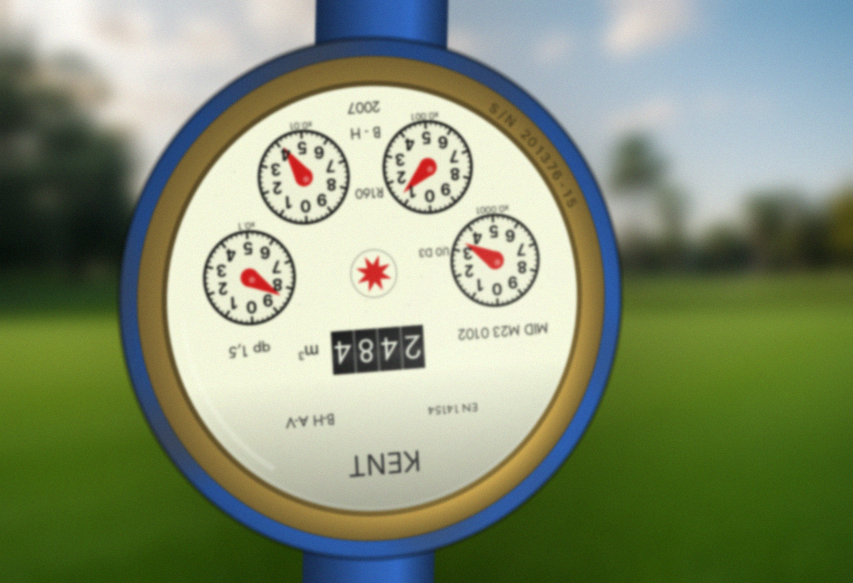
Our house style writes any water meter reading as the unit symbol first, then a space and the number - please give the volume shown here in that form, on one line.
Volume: m³ 2484.8413
